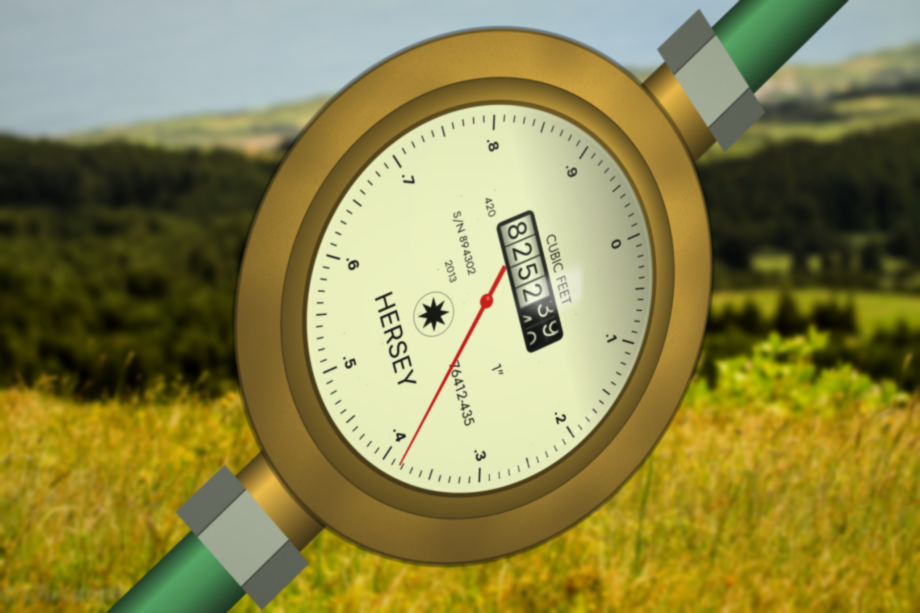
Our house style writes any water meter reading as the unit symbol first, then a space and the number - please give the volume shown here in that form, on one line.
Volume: ft³ 825239.38
